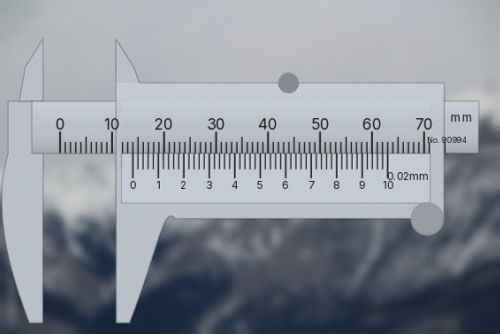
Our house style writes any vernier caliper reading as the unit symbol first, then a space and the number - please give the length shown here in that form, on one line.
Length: mm 14.0
